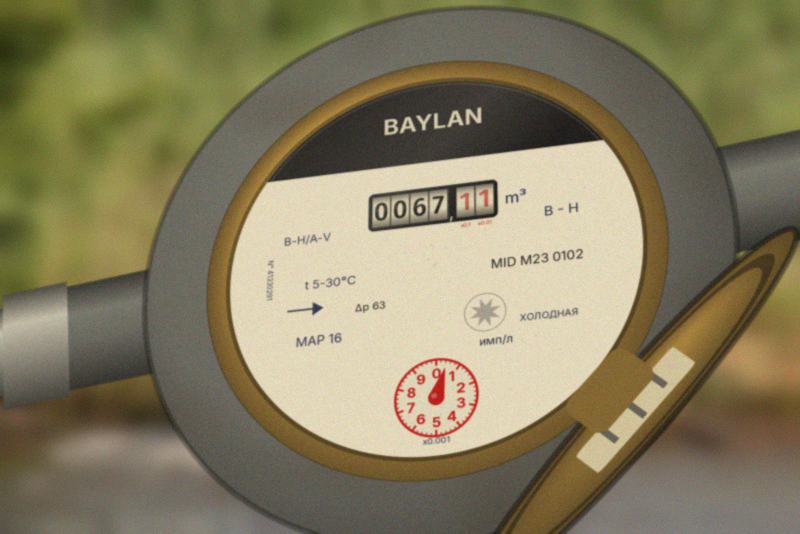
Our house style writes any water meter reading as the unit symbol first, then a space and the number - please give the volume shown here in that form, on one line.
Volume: m³ 67.110
